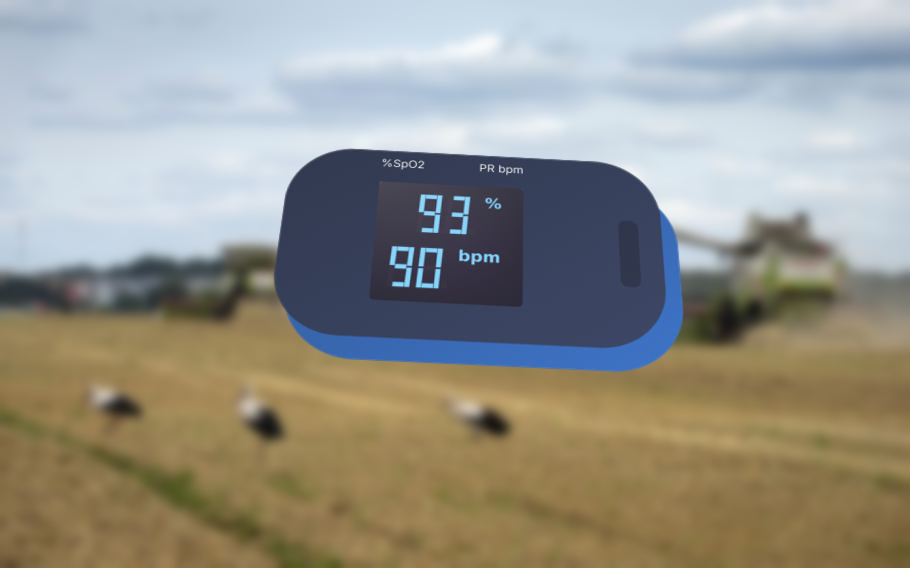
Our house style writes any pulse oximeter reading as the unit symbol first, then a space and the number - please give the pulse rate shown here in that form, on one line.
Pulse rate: bpm 90
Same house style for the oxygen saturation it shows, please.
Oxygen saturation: % 93
